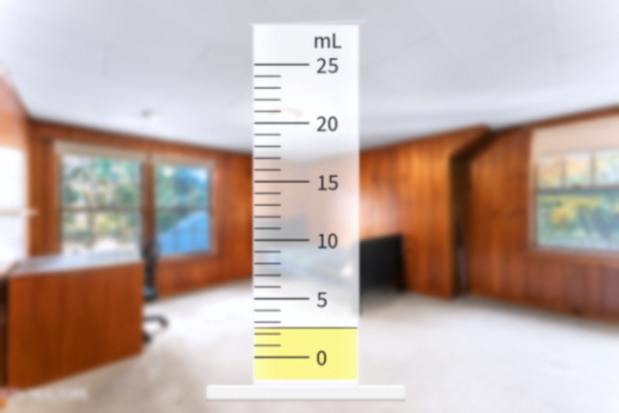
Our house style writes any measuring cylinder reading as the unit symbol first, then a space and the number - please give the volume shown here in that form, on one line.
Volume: mL 2.5
